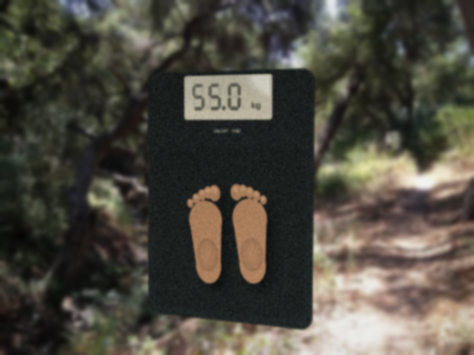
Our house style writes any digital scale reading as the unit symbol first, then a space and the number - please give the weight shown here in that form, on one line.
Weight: kg 55.0
